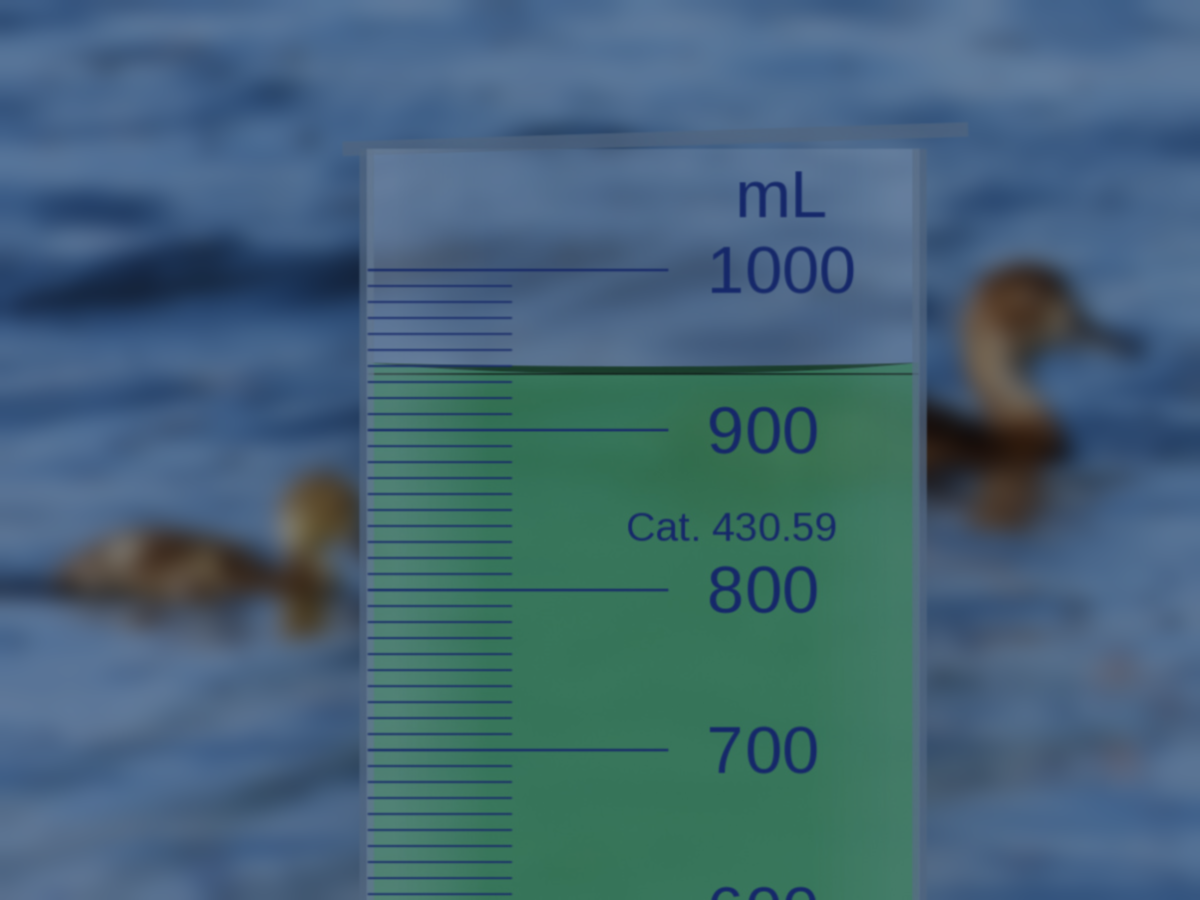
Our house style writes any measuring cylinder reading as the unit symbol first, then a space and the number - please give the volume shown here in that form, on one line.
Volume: mL 935
